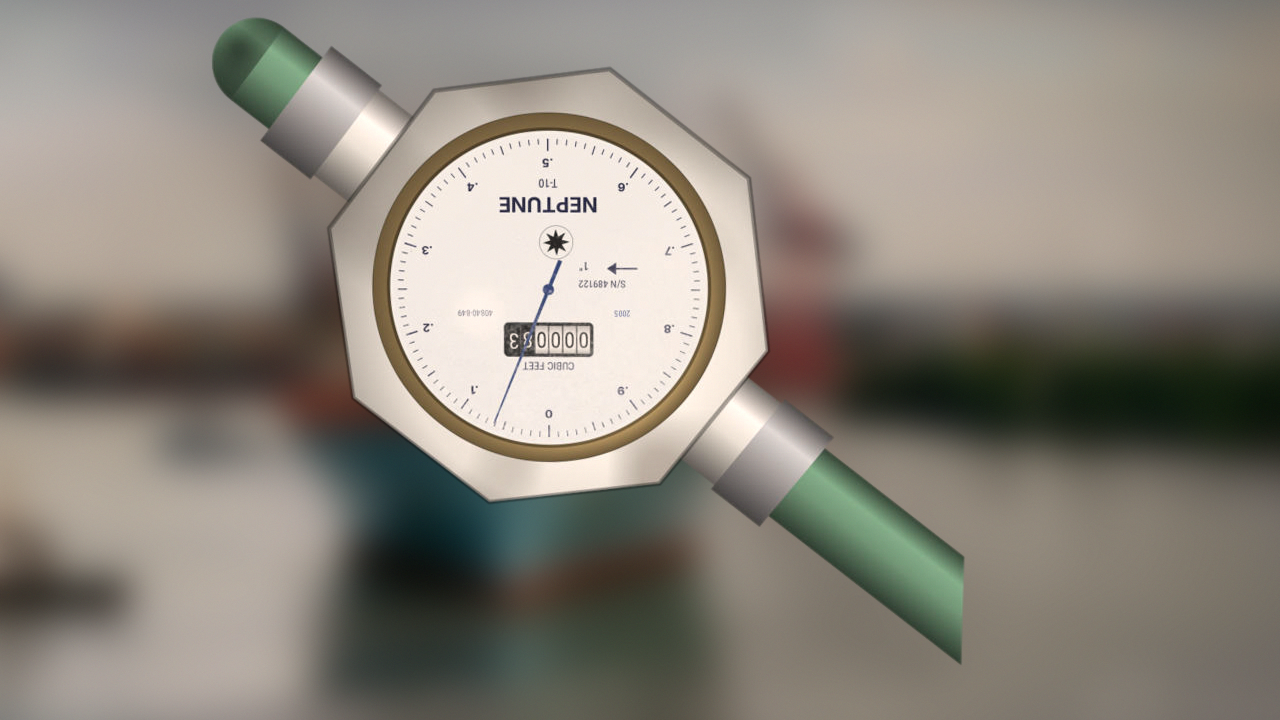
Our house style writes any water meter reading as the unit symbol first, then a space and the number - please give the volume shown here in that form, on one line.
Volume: ft³ 83.06
